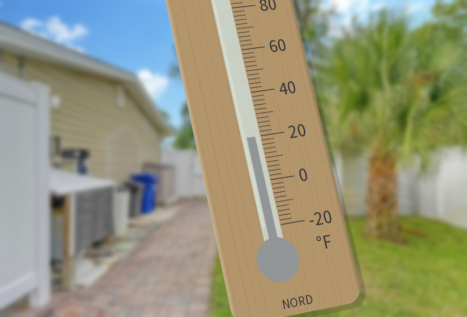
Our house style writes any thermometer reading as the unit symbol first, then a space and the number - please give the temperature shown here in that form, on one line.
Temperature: °F 20
